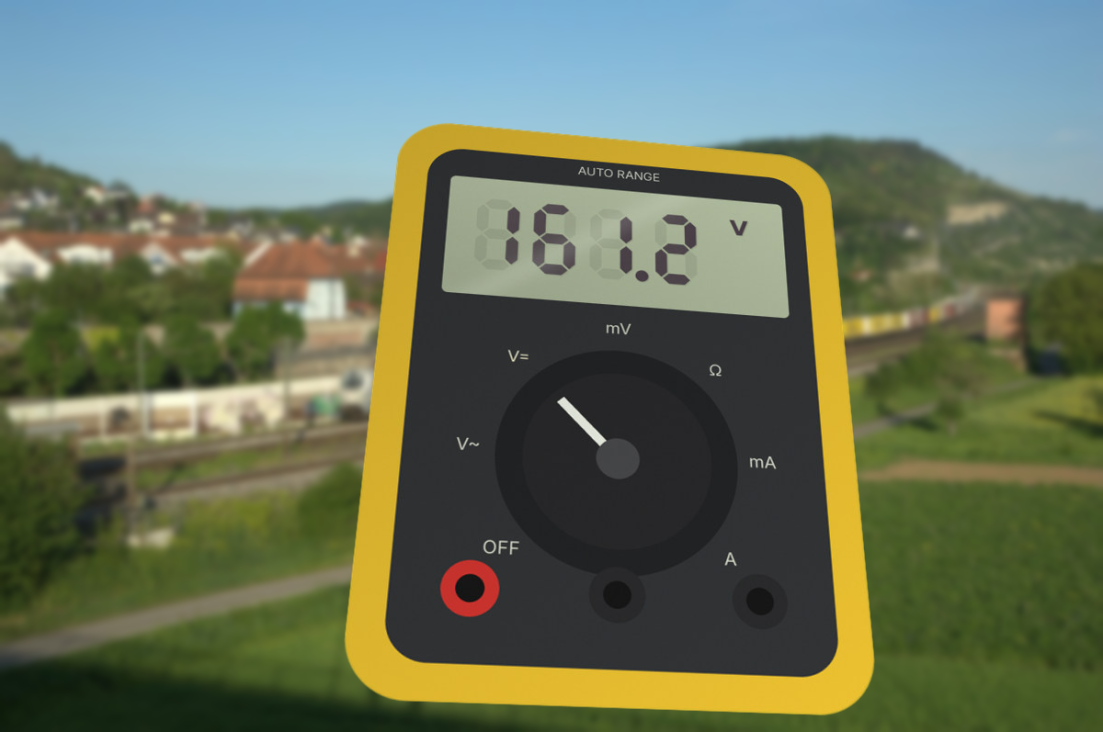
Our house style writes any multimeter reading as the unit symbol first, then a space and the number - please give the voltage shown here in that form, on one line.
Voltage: V 161.2
